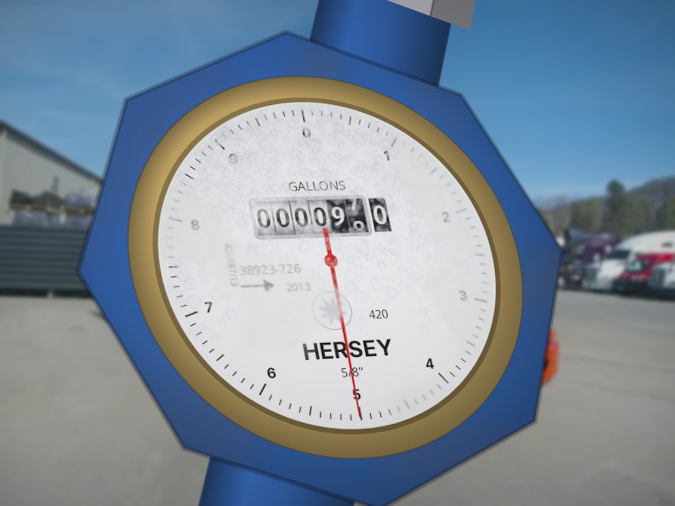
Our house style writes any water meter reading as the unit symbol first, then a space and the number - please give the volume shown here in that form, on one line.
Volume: gal 975.0
